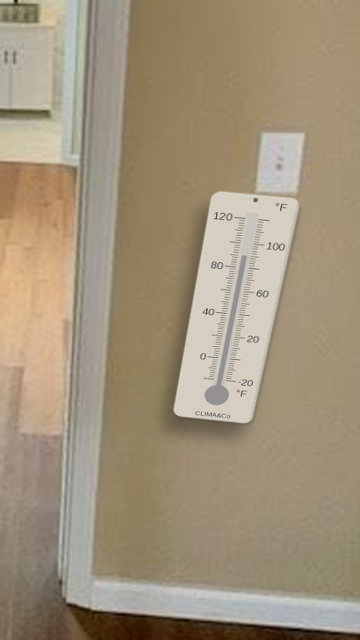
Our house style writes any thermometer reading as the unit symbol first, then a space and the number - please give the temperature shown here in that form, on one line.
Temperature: °F 90
